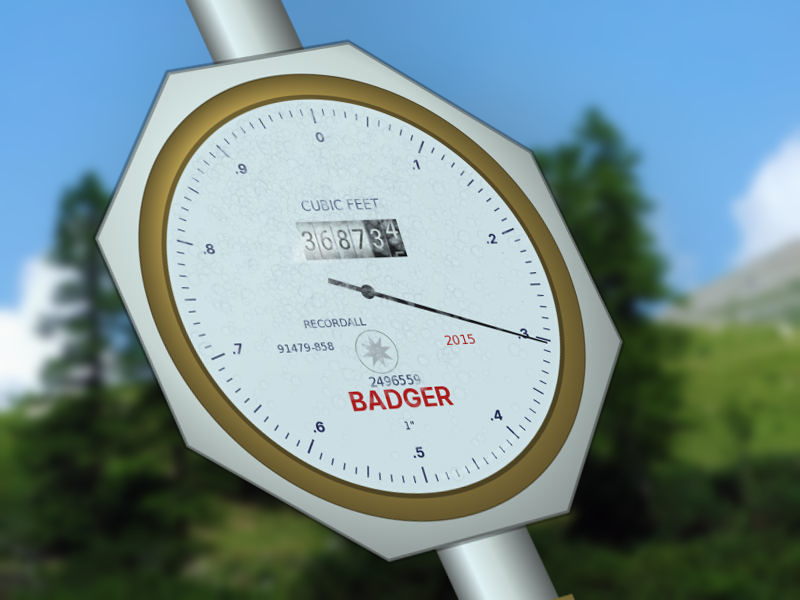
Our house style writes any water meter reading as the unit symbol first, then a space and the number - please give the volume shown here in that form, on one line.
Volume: ft³ 368734.30
